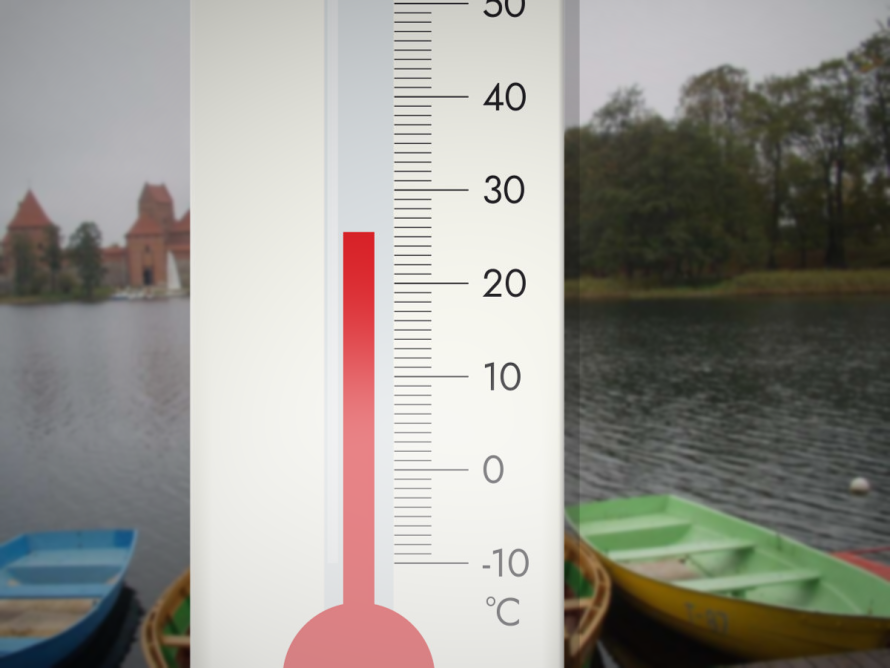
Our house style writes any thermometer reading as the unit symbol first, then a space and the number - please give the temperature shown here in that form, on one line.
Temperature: °C 25.5
